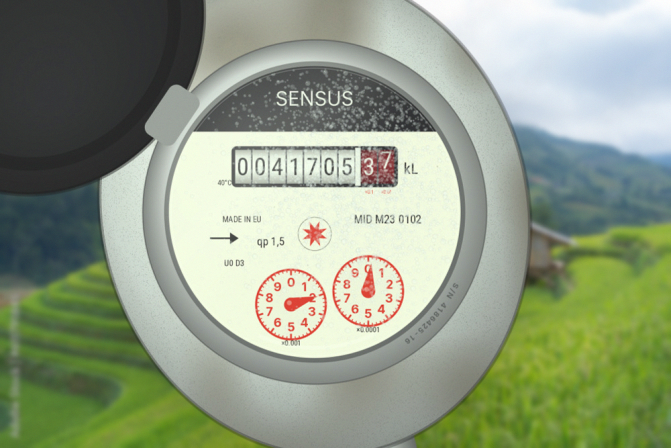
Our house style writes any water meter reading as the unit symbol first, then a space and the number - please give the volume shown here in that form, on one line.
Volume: kL 41705.3720
